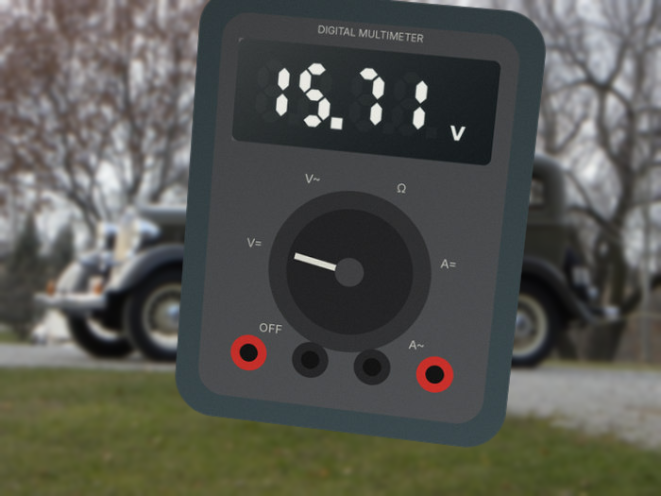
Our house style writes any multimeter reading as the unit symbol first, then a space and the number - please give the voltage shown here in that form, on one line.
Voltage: V 15.71
